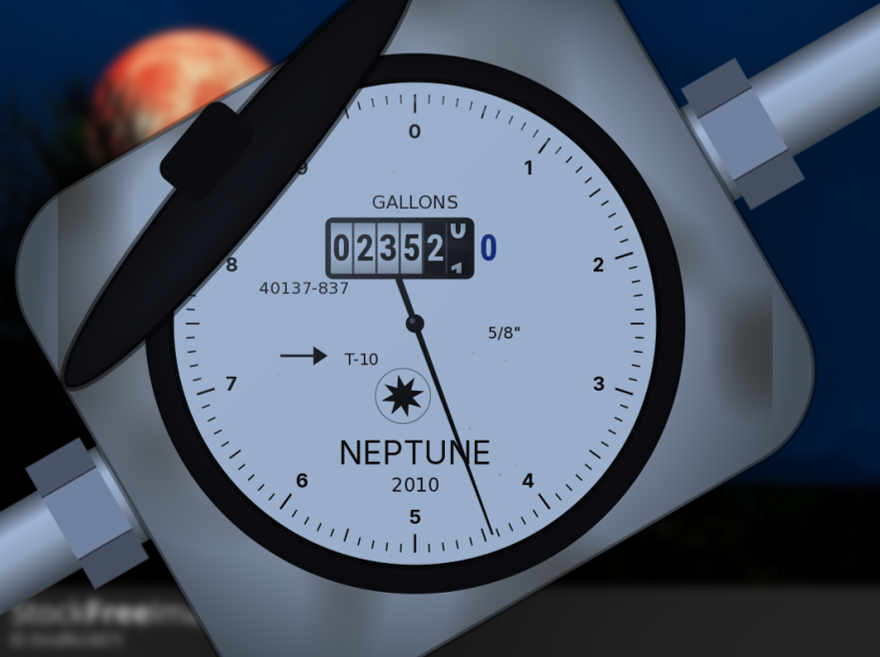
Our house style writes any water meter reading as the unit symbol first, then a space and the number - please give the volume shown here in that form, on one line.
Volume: gal 235204.4
